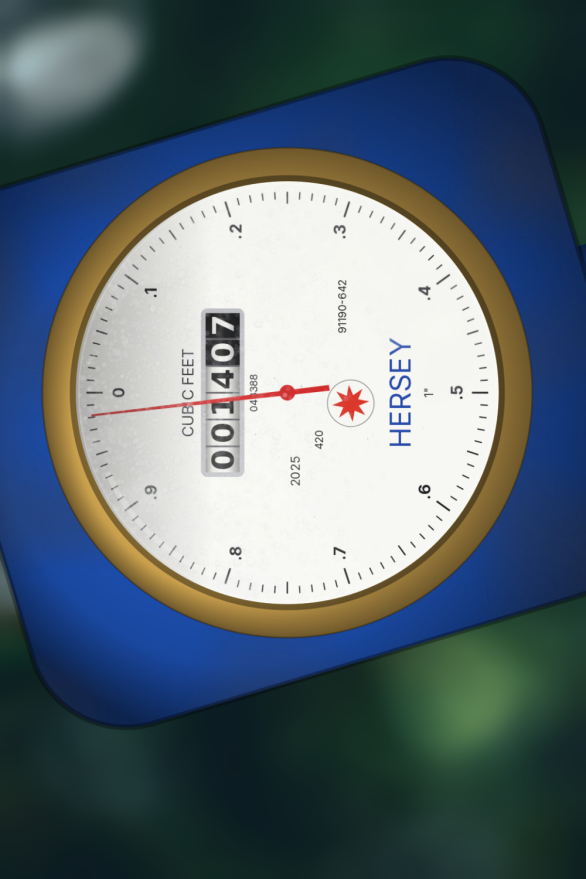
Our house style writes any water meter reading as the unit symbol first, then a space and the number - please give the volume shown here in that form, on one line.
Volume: ft³ 1406.98
